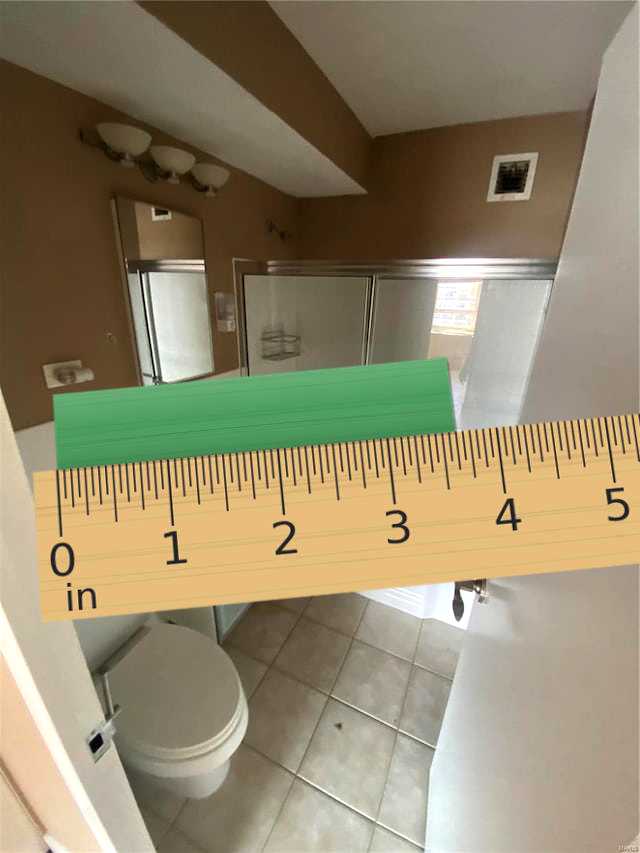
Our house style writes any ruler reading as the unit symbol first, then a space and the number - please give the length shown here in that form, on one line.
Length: in 3.625
